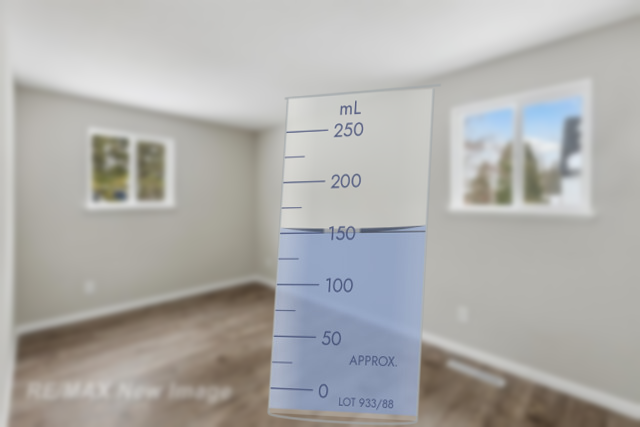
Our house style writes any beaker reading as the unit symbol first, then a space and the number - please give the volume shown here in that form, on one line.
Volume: mL 150
